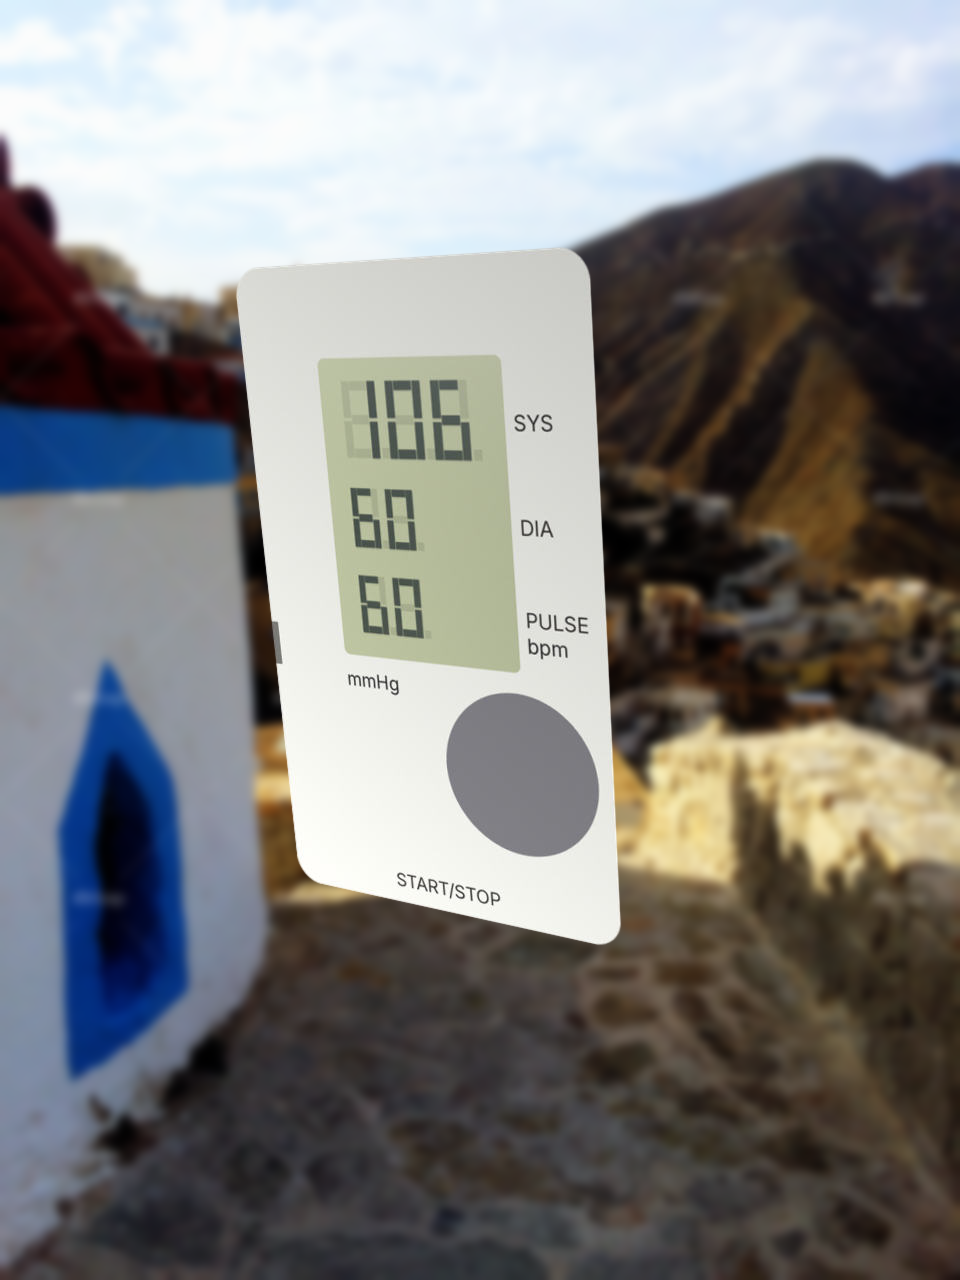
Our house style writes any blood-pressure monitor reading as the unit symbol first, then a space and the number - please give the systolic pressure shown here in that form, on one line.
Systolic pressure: mmHg 106
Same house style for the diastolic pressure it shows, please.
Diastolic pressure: mmHg 60
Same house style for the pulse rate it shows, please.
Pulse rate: bpm 60
